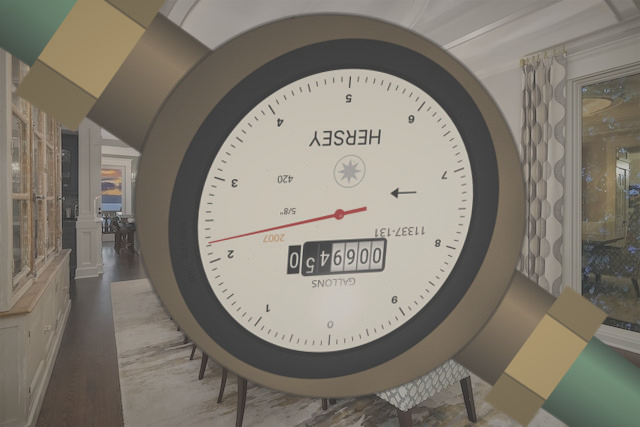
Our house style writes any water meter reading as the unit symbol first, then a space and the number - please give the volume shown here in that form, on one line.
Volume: gal 69452.2
